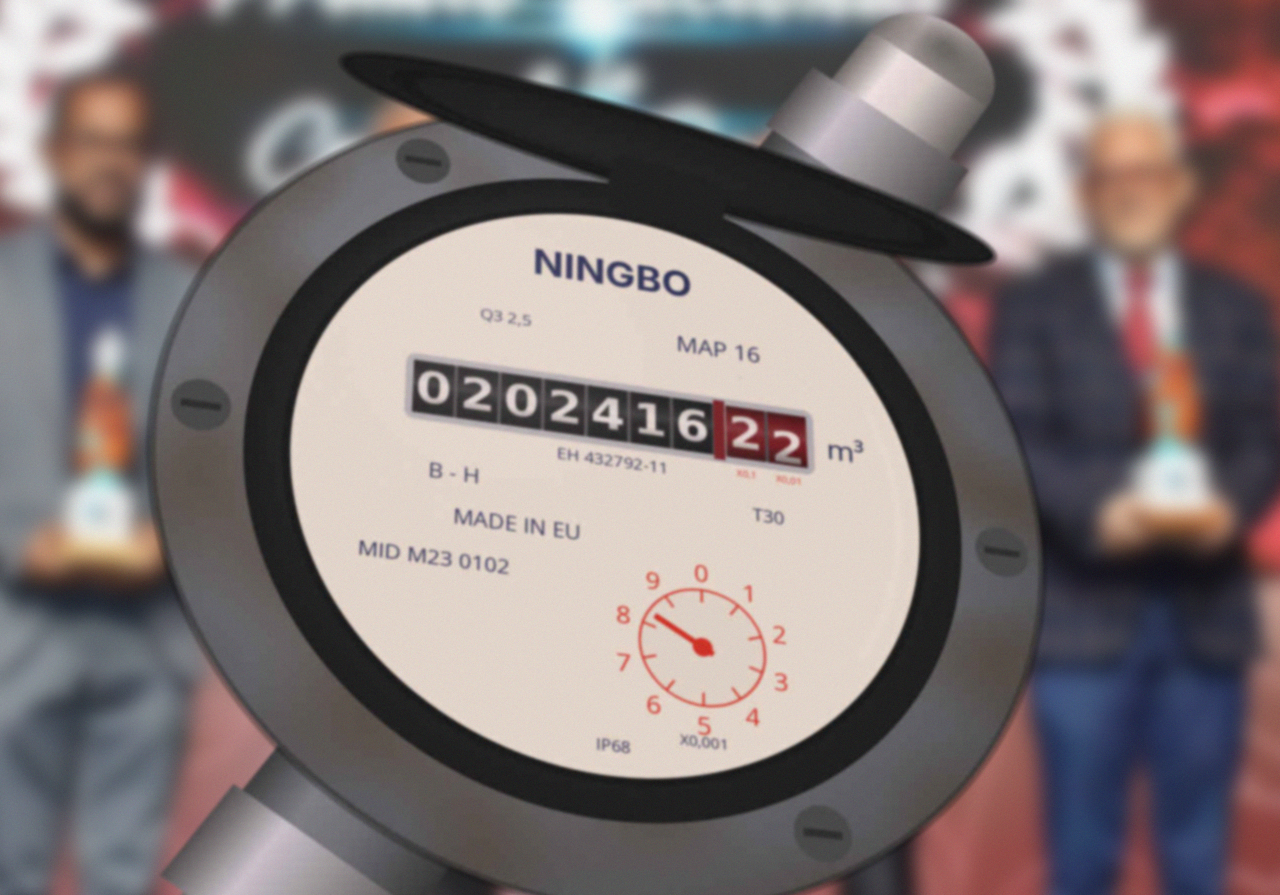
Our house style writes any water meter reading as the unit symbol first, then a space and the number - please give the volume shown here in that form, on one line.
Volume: m³ 202416.218
